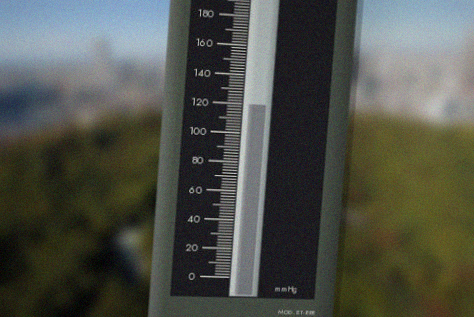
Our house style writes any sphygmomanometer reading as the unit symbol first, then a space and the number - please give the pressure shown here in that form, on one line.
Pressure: mmHg 120
